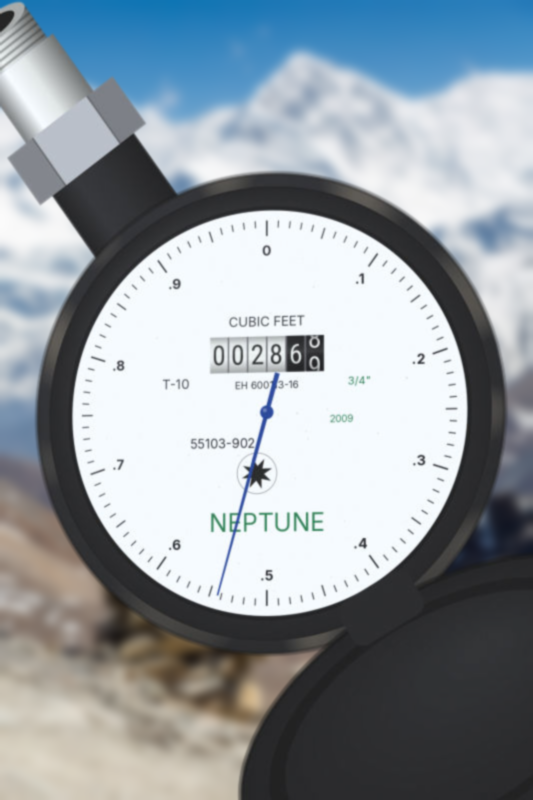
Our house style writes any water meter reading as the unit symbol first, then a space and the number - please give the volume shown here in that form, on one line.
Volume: ft³ 2868.54
